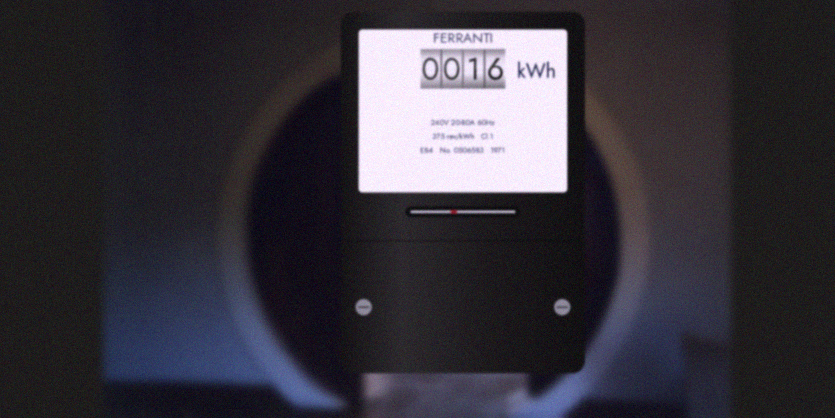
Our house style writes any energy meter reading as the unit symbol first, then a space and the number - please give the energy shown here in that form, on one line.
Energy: kWh 16
